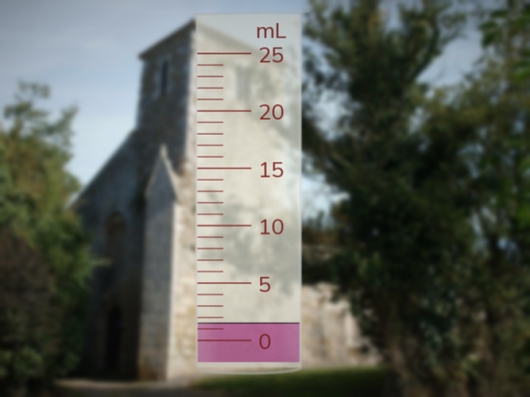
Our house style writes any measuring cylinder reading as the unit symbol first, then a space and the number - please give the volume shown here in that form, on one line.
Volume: mL 1.5
